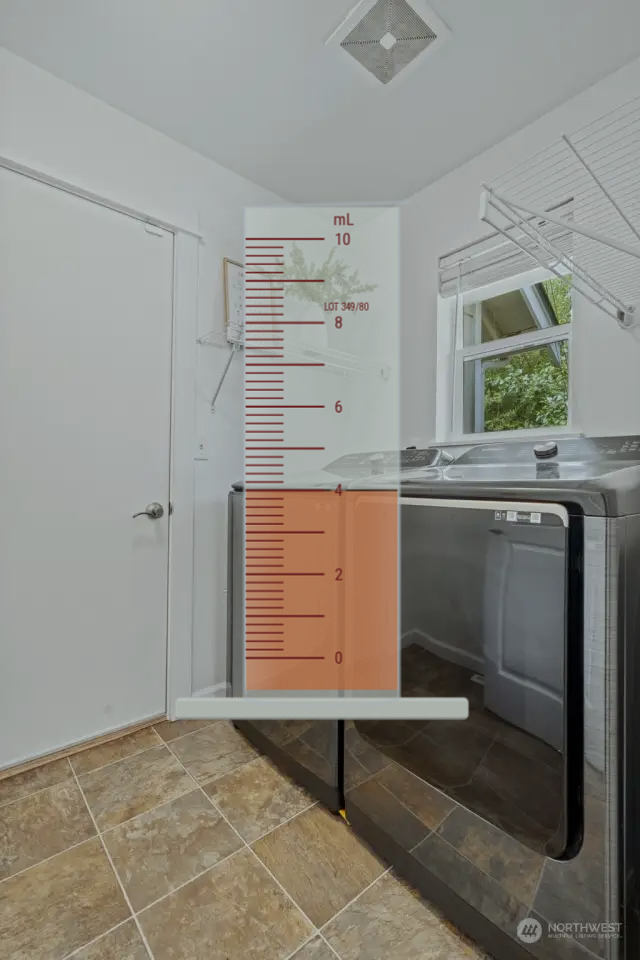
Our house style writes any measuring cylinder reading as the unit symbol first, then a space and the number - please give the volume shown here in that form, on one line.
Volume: mL 4
